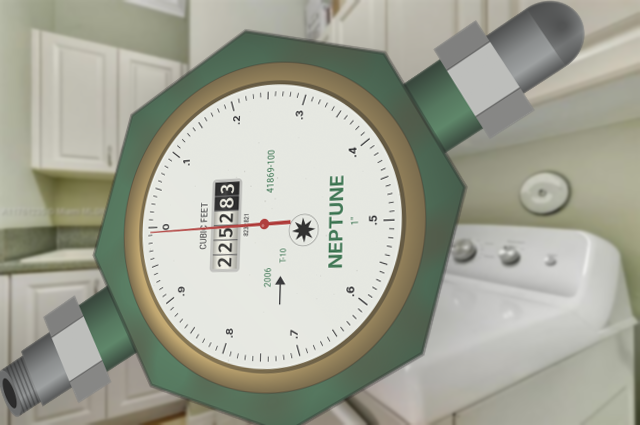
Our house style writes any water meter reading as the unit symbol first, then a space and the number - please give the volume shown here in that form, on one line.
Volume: ft³ 225282.99
